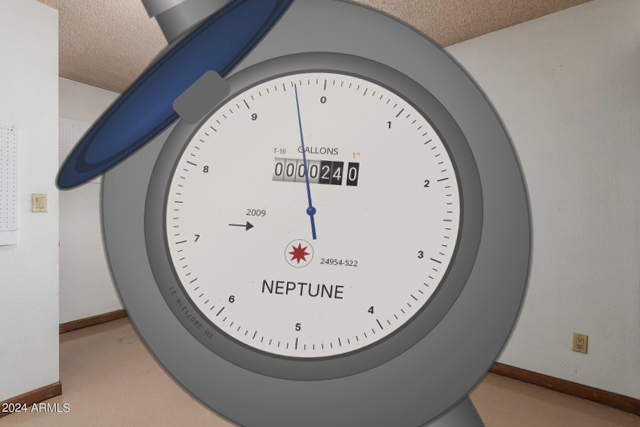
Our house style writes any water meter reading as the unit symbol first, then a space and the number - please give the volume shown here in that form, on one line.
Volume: gal 239.6
